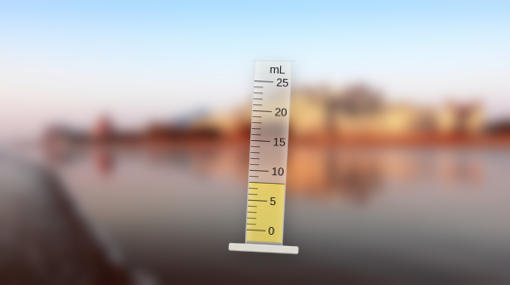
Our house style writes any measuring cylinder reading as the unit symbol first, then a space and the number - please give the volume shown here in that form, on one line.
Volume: mL 8
